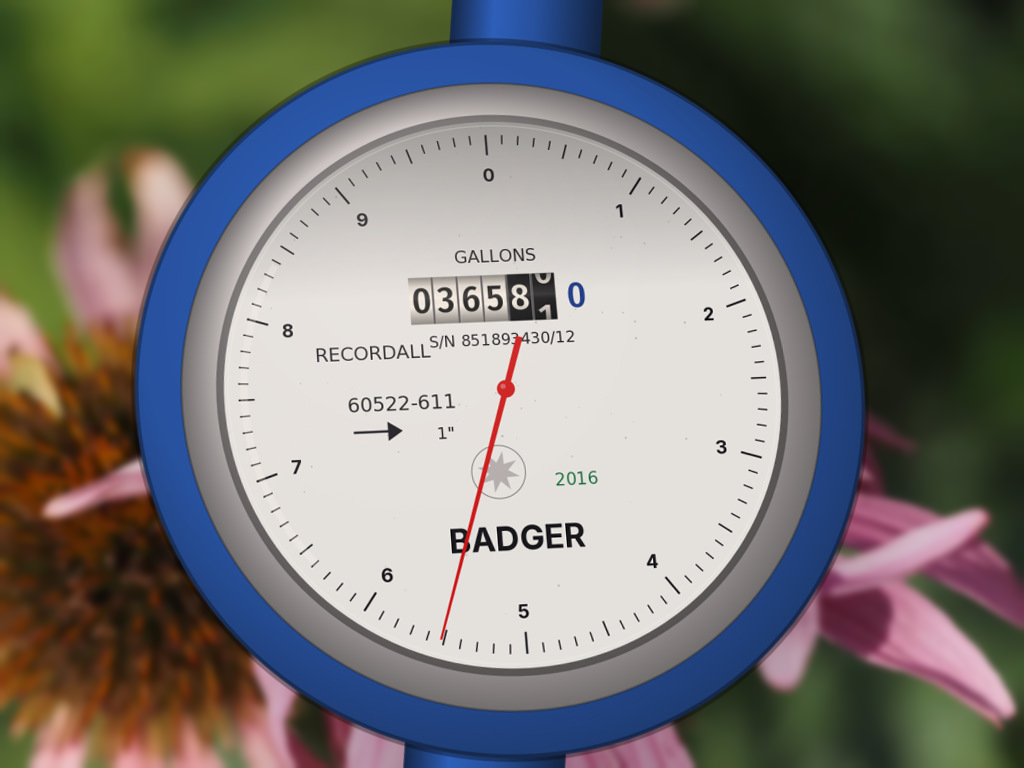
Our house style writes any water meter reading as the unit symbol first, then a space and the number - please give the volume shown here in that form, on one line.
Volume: gal 365805.5
